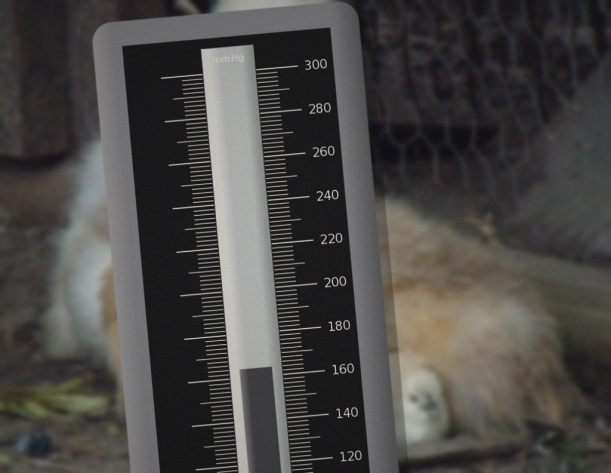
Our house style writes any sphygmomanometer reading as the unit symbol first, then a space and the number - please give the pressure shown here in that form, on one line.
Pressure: mmHg 164
